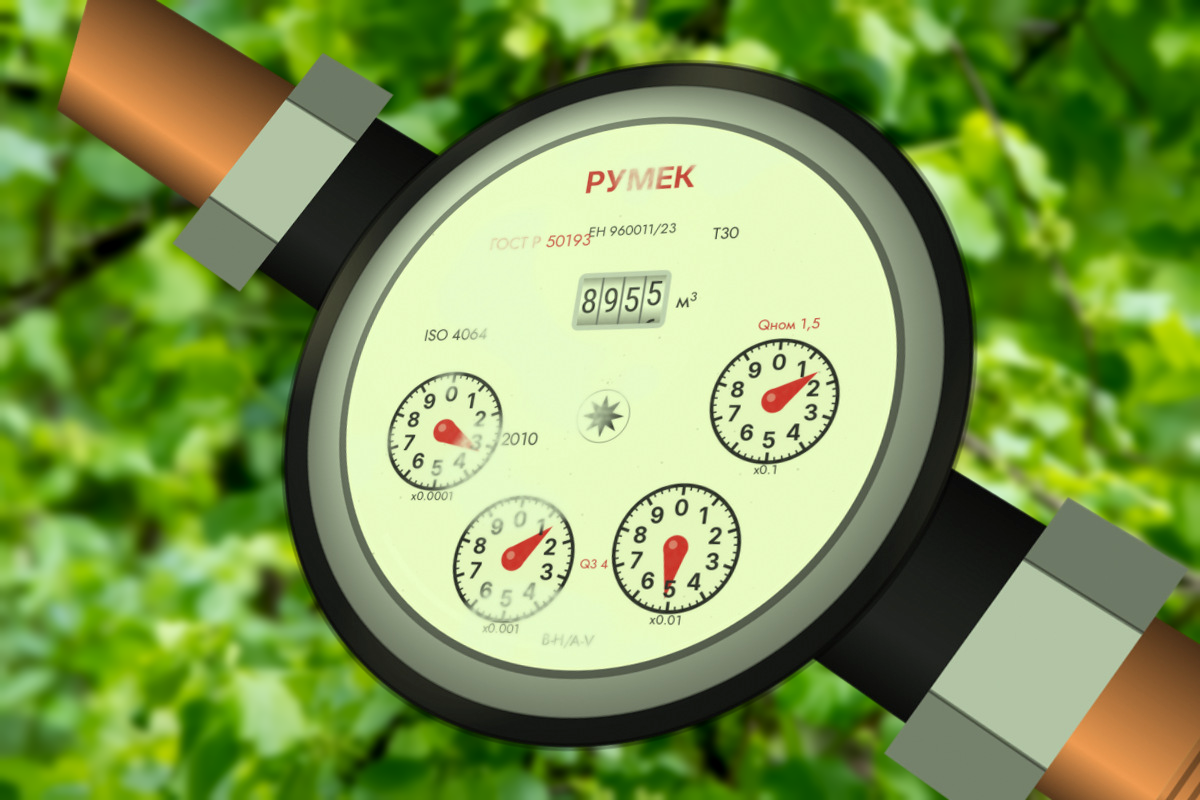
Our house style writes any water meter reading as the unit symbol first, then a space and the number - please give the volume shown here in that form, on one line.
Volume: m³ 8955.1513
